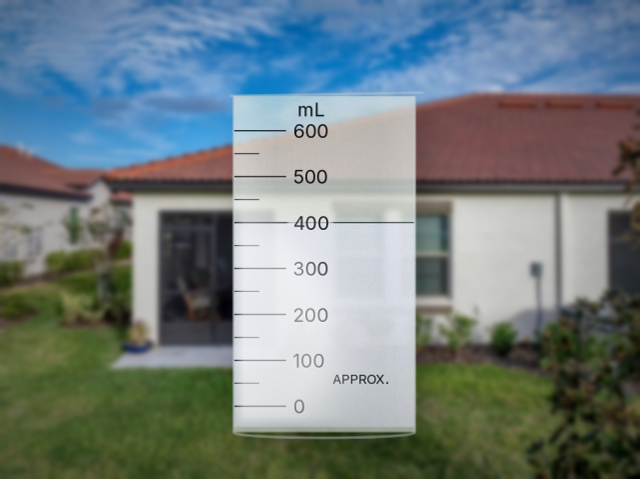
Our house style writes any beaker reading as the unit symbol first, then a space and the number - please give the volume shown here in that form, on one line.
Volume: mL 400
